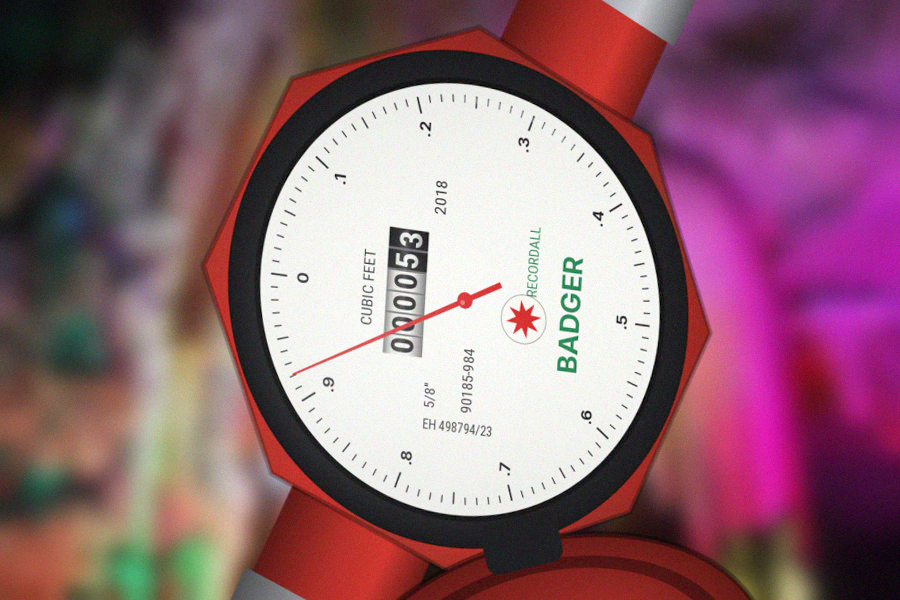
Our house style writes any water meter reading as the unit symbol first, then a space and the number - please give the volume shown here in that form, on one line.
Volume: ft³ 52.92
